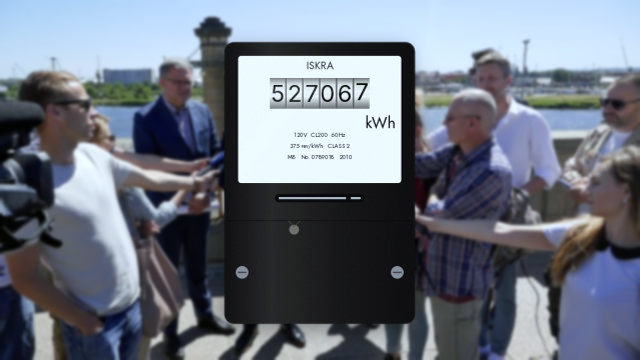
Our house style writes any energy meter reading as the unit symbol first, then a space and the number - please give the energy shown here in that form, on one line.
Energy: kWh 527067
